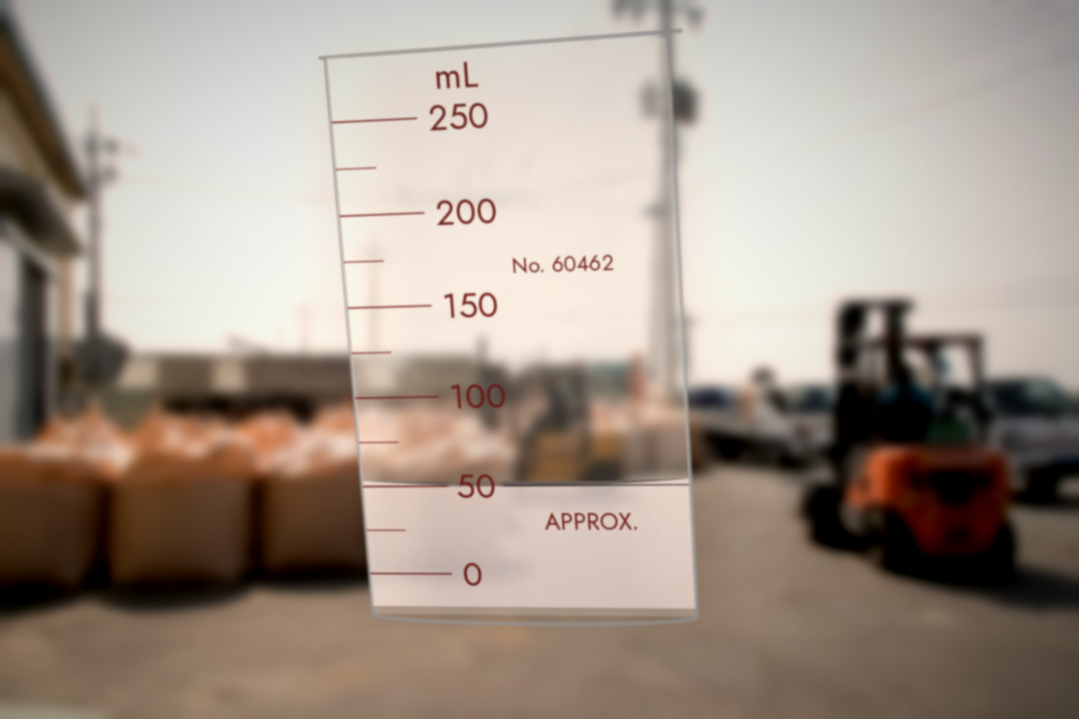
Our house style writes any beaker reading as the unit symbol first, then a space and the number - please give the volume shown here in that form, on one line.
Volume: mL 50
